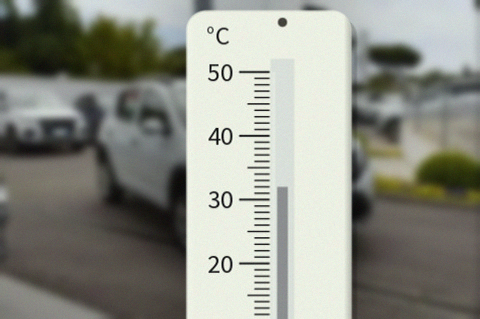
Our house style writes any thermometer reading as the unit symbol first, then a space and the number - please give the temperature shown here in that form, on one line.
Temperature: °C 32
